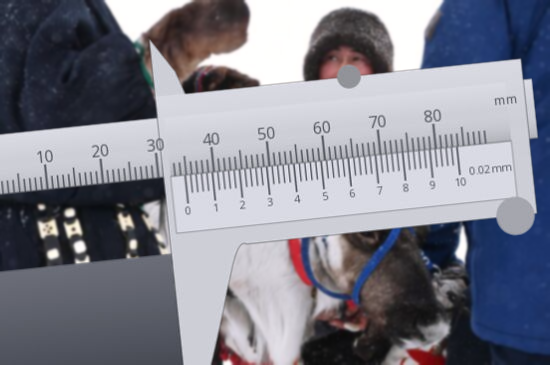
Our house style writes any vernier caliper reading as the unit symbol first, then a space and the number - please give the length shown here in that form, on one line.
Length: mm 34.8
